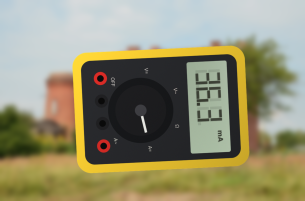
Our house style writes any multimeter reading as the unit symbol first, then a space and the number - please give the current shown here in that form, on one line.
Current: mA 36.3
